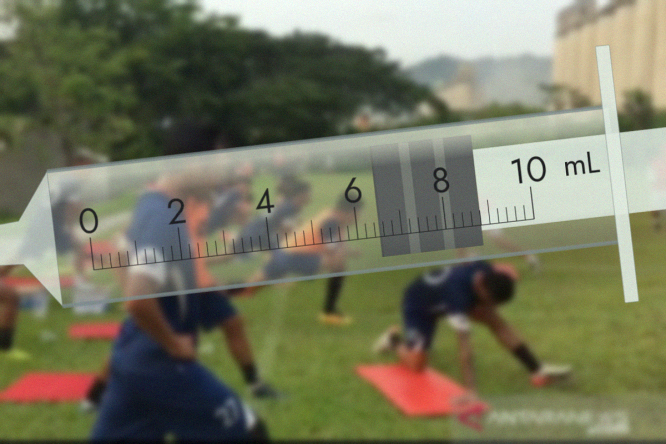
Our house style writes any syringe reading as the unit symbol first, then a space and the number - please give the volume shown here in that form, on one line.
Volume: mL 6.5
